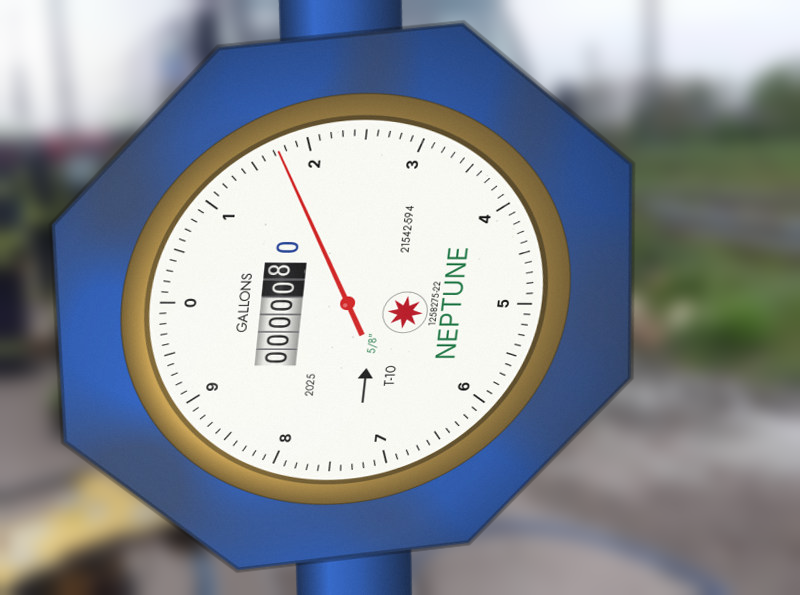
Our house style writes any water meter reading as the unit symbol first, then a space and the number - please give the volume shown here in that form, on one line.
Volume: gal 81.7
